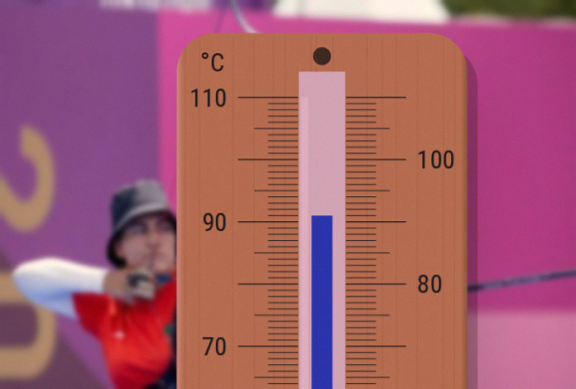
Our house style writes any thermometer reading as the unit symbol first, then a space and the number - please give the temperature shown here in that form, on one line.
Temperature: °C 91
